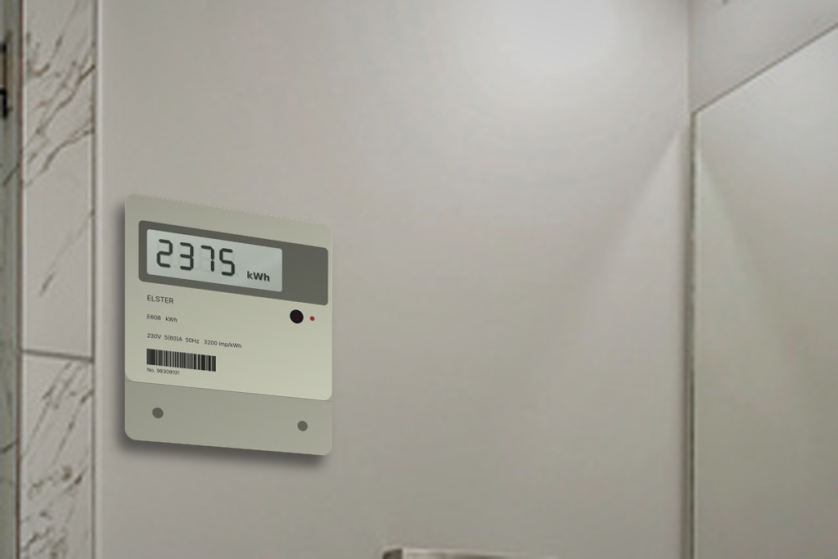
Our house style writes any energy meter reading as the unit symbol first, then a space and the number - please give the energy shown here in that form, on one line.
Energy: kWh 2375
